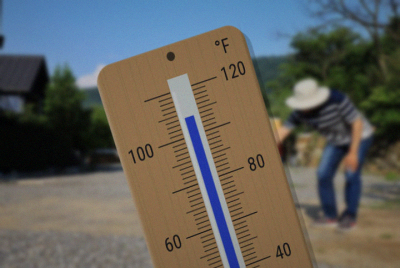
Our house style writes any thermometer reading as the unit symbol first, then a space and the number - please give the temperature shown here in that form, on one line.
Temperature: °F 108
